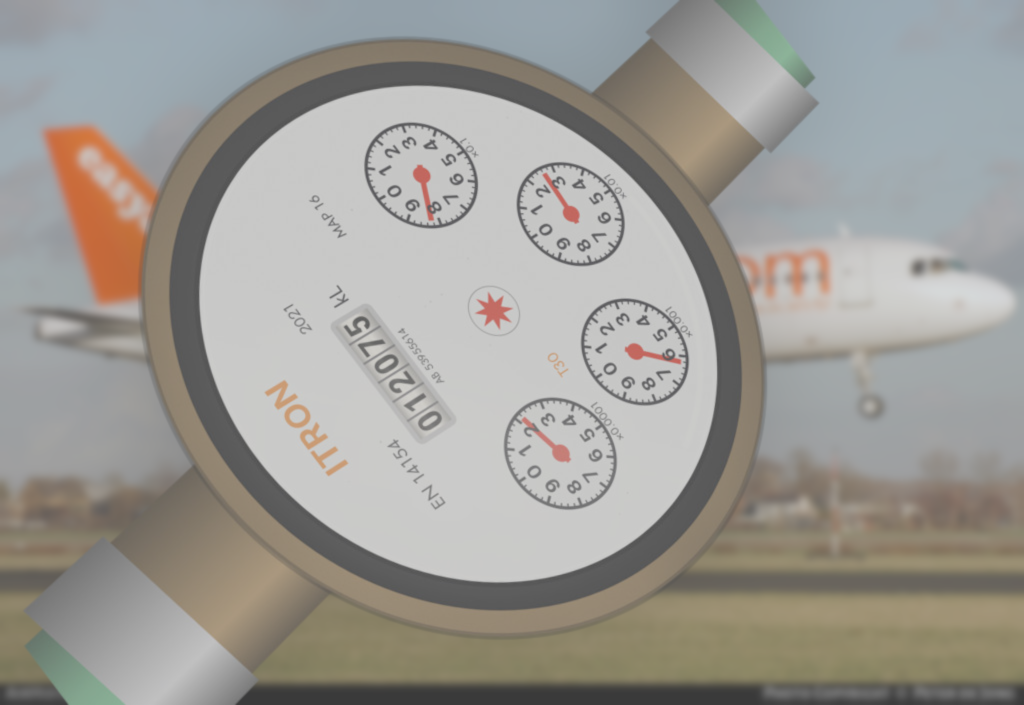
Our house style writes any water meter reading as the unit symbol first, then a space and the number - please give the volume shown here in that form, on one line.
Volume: kL 12075.8262
